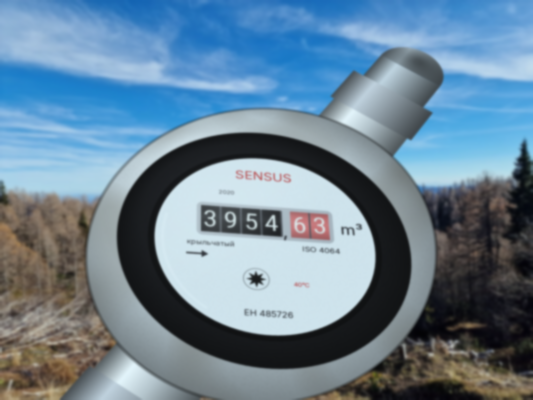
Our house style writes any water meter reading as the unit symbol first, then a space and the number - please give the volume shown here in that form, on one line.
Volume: m³ 3954.63
